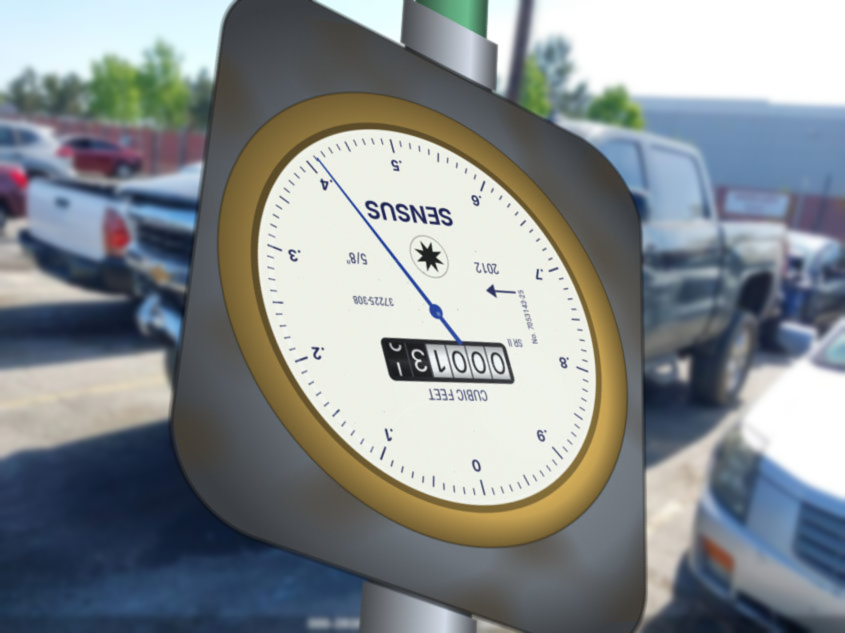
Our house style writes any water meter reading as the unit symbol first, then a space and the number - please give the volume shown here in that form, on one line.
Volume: ft³ 131.41
